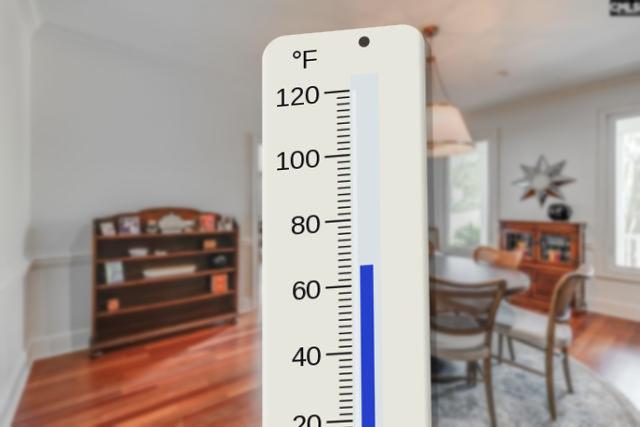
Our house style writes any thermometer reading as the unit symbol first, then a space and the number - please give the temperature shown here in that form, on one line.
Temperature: °F 66
